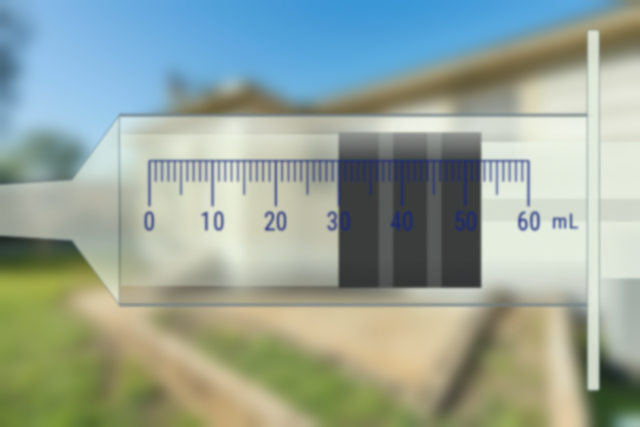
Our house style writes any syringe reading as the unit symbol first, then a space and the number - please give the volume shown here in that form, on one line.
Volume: mL 30
